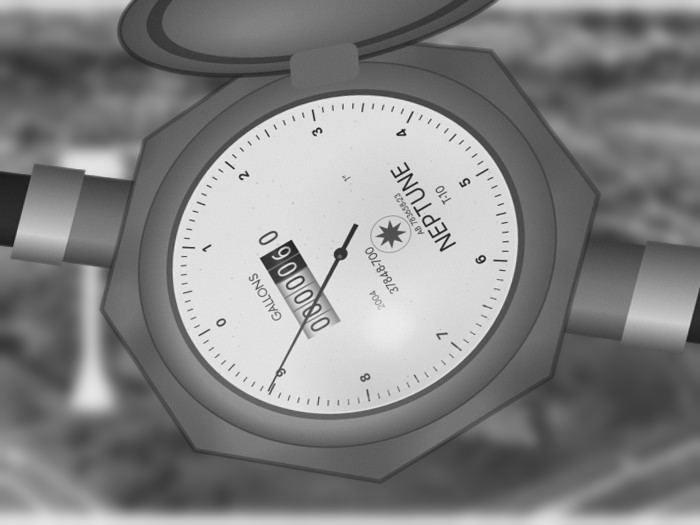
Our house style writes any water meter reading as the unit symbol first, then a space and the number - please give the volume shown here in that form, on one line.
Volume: gal 59.0
